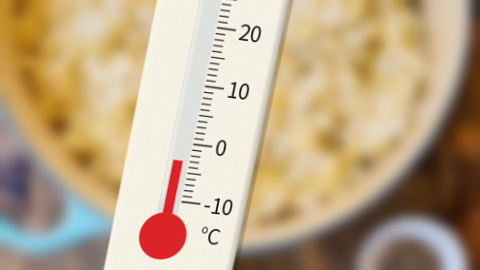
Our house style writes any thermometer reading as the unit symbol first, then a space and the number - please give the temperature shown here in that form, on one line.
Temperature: °C -3
